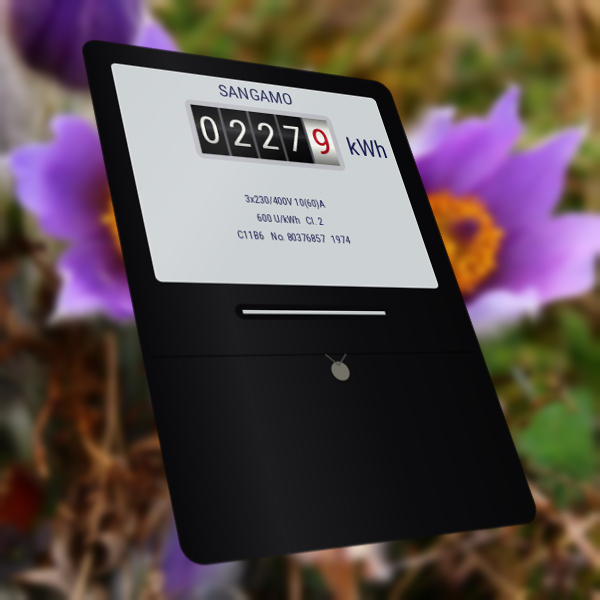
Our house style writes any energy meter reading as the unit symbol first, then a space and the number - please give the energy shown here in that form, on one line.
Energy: kWh 227.9
